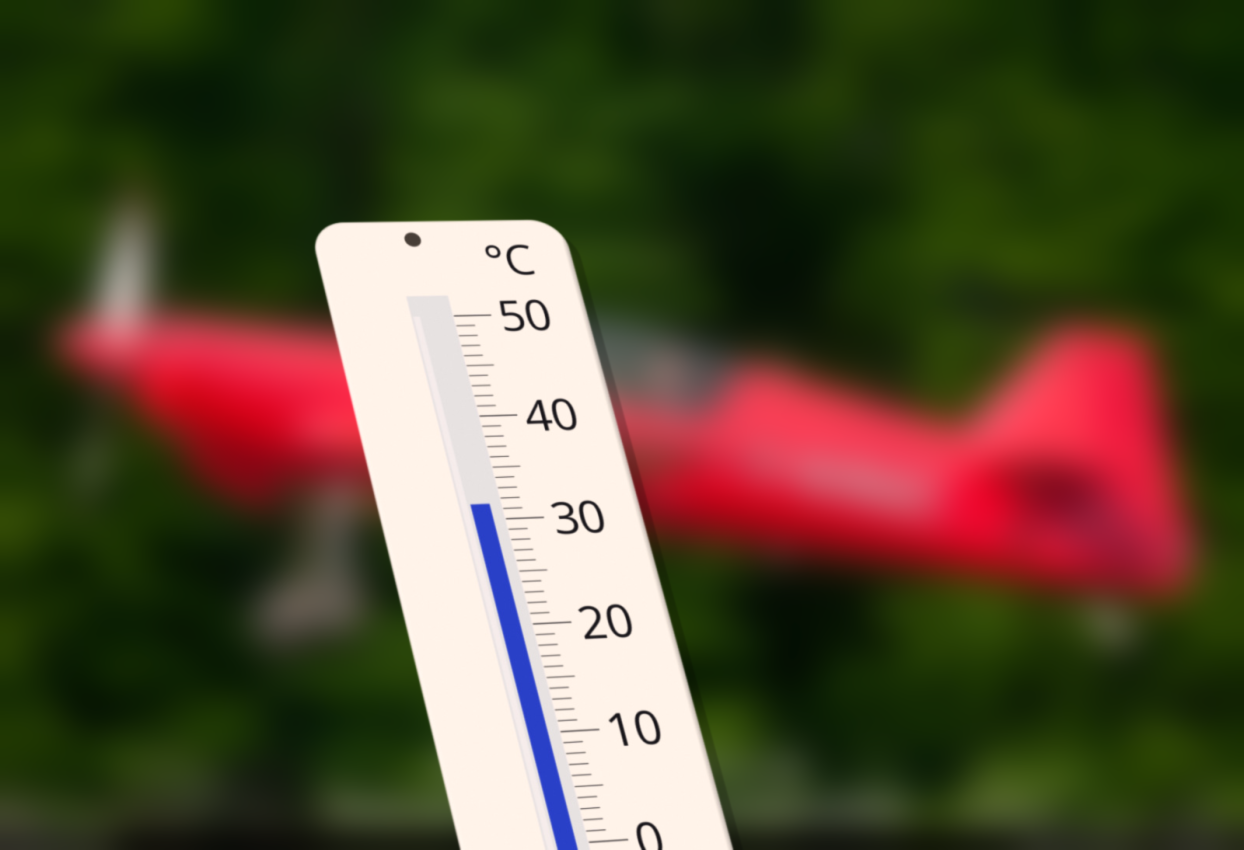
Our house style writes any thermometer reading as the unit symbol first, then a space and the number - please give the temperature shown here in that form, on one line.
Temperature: °C 31.5
